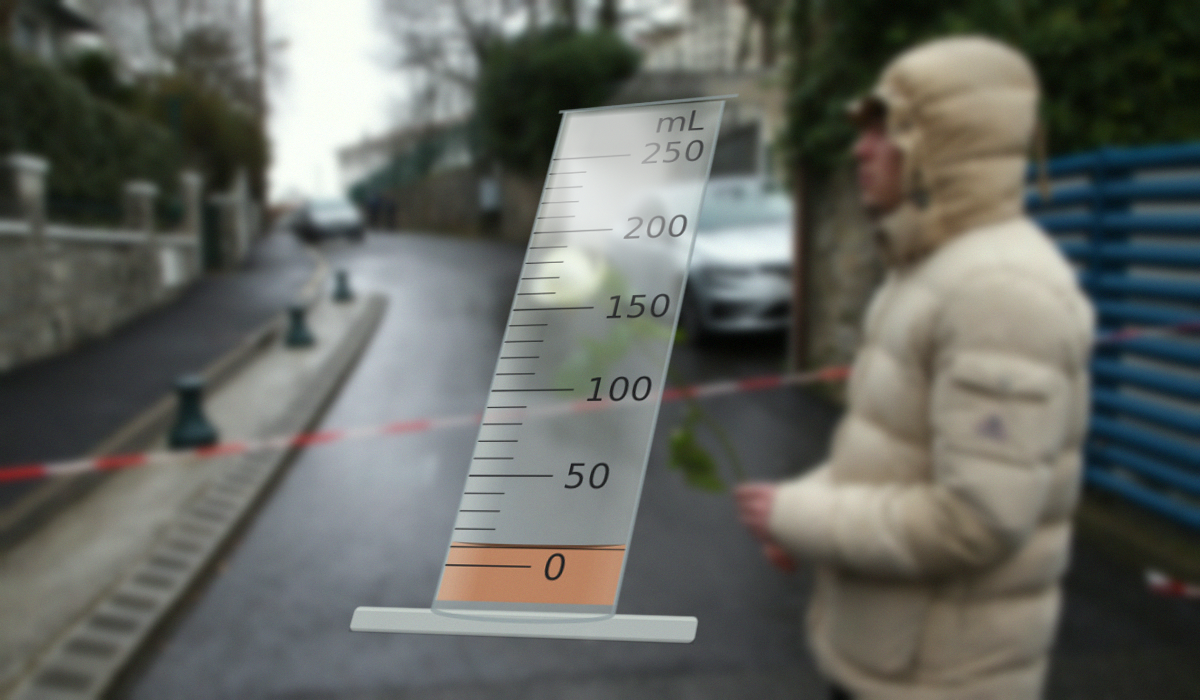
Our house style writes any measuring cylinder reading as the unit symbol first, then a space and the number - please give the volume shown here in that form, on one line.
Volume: mL 10
